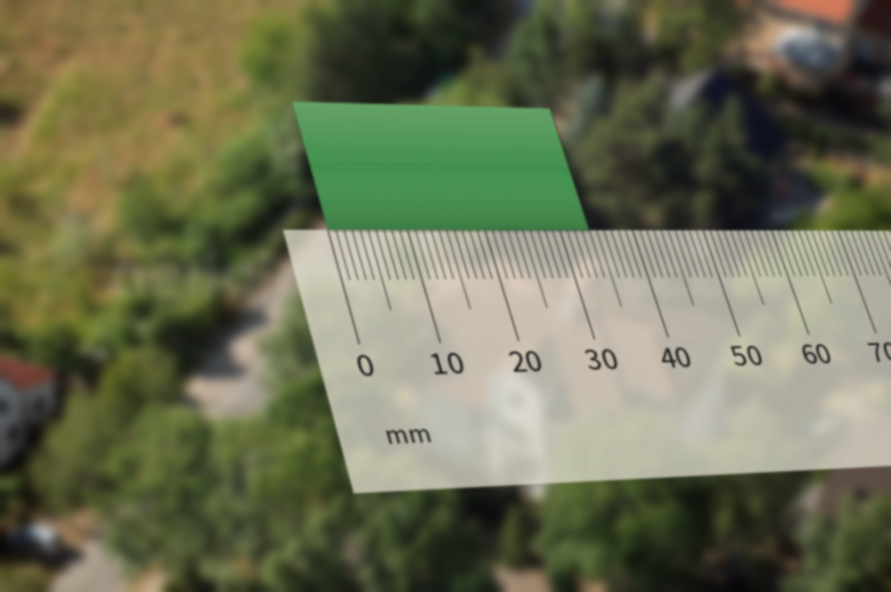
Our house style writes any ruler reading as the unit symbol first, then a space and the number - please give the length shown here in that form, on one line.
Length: mm 34
